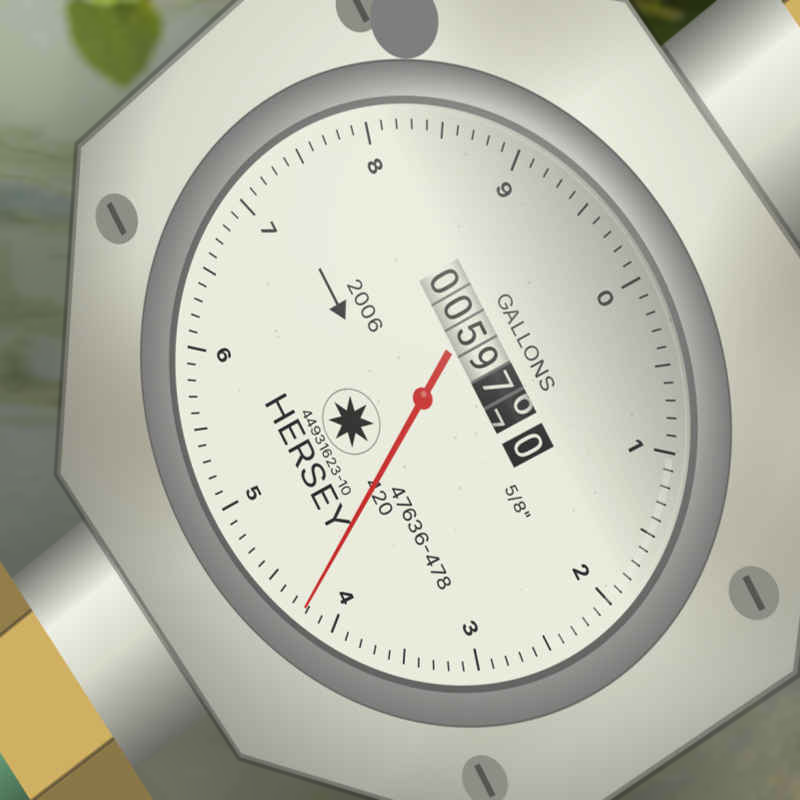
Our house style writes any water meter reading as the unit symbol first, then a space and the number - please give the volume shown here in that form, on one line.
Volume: gal 59764.2
